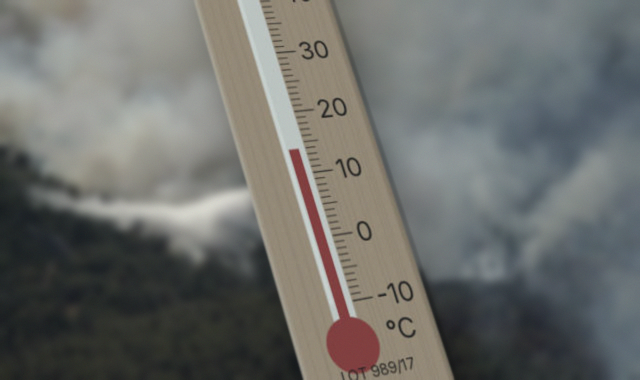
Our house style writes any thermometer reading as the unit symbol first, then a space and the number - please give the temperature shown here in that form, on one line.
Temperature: °C 14
